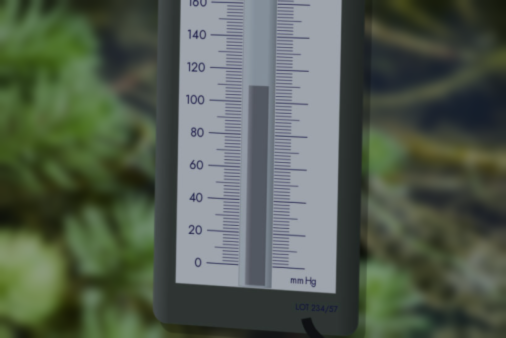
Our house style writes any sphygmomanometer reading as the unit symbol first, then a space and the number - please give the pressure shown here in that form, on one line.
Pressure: mmHg 110
